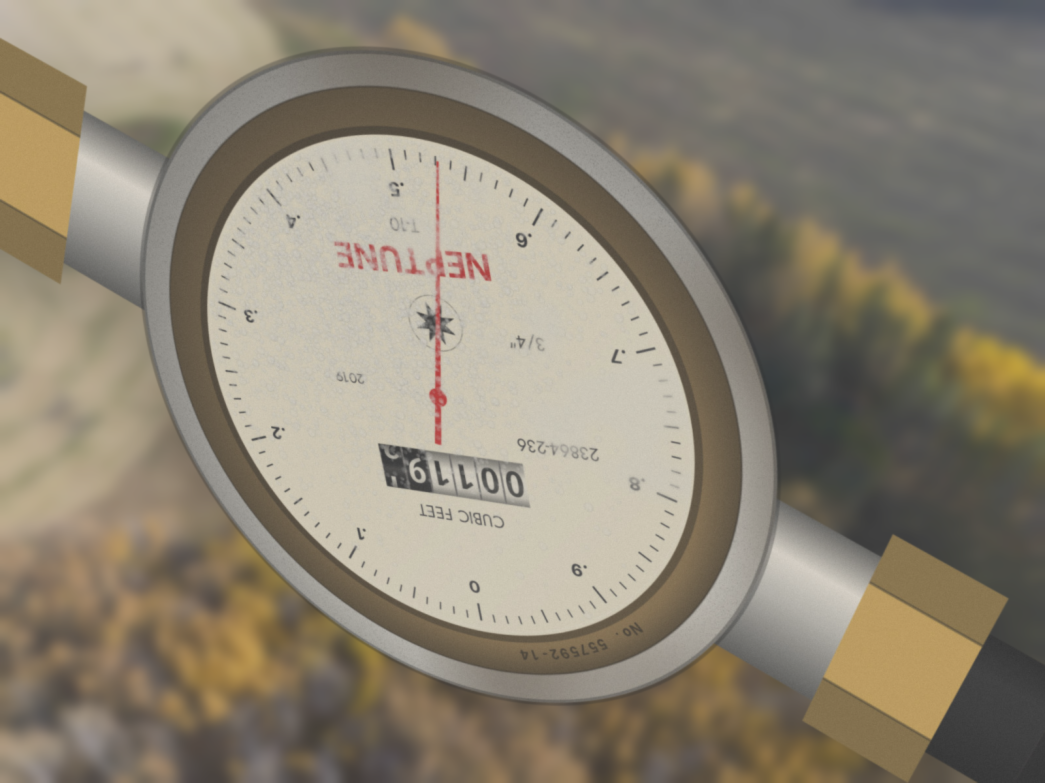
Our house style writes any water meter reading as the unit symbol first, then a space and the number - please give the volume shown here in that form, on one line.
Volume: ft³ 1191.53
